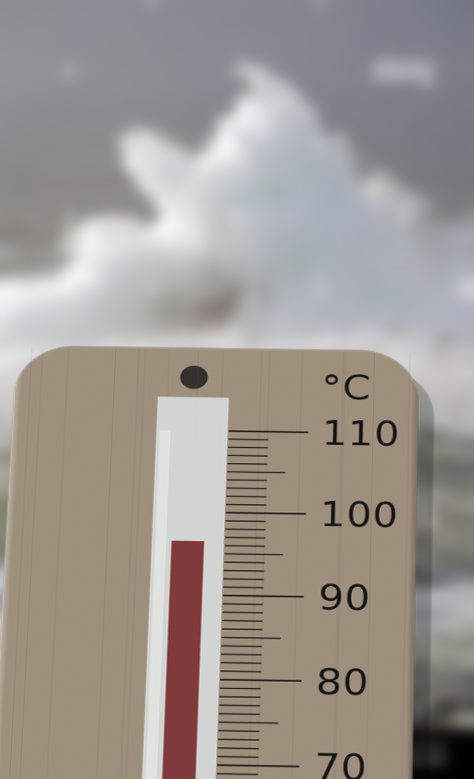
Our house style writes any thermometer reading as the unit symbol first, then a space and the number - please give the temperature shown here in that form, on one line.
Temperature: °C 96.5
